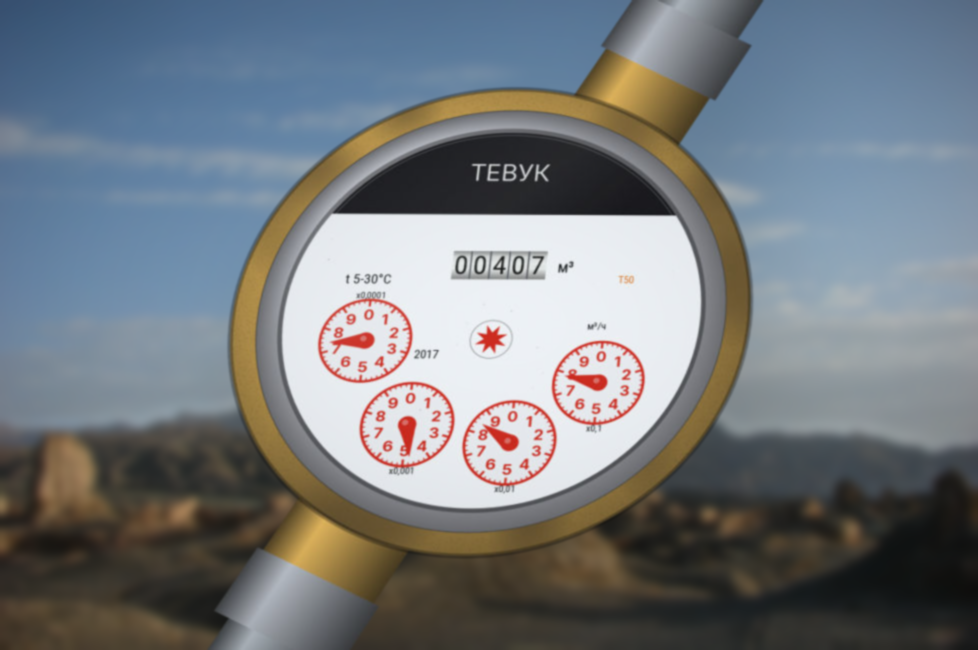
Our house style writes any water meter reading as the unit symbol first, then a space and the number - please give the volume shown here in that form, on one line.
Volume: m³ 407.7847
